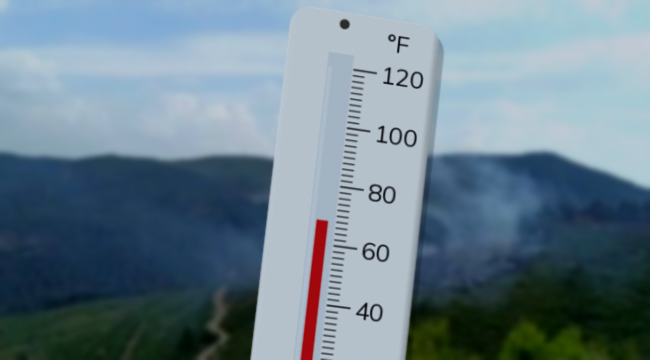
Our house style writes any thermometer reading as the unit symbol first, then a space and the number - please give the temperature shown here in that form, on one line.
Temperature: °F 68
